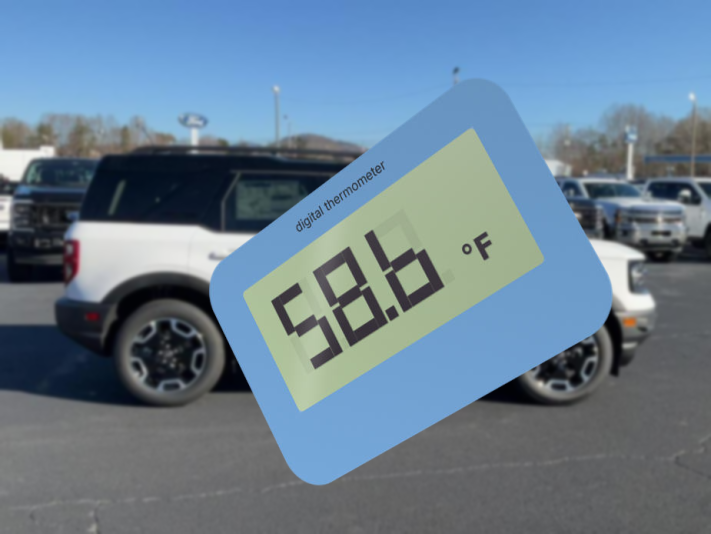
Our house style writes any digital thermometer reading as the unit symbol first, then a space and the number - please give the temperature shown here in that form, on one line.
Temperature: °F 58.6
